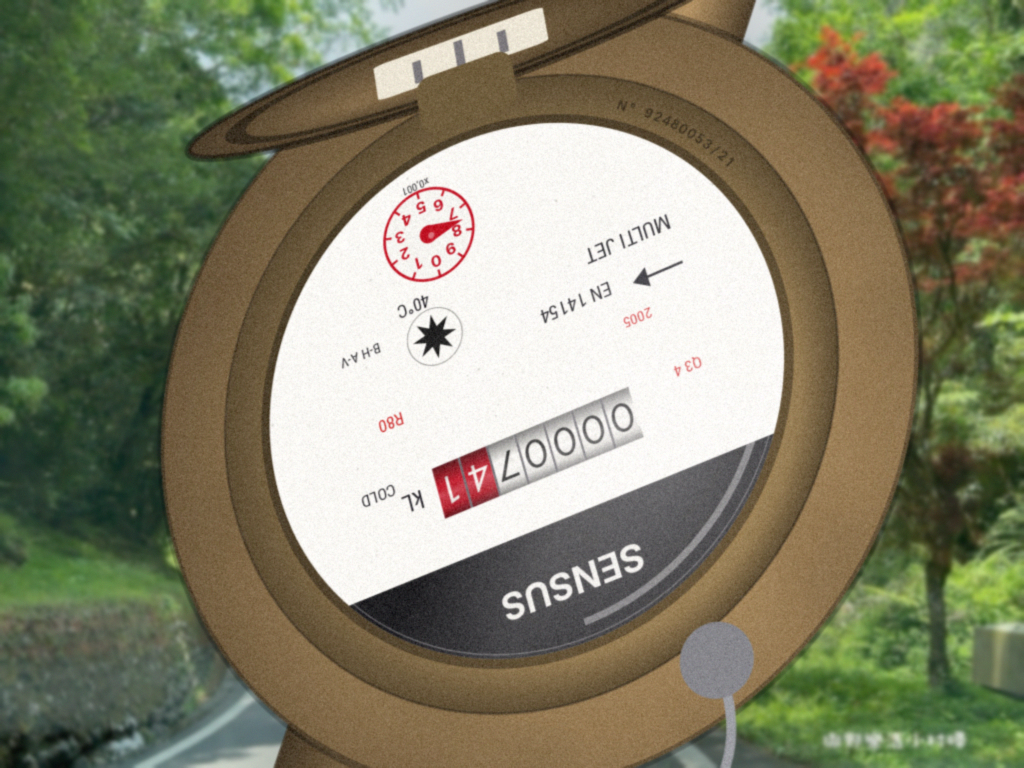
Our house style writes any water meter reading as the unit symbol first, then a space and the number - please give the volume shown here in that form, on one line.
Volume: kL 7.417
